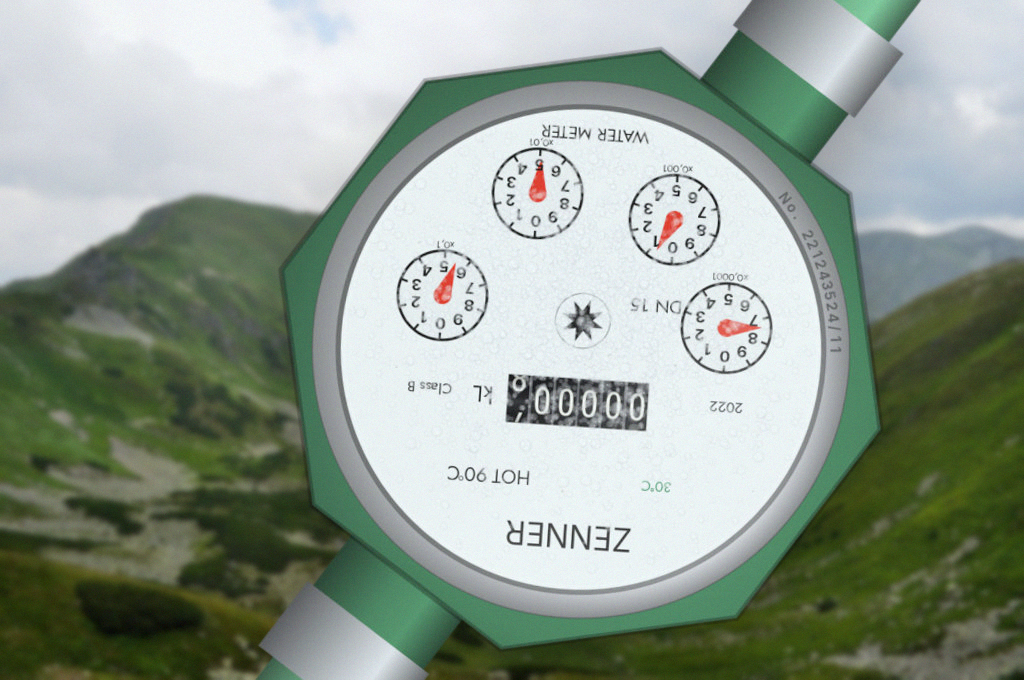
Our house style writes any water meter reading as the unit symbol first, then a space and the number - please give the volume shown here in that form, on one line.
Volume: kL 7.5507
